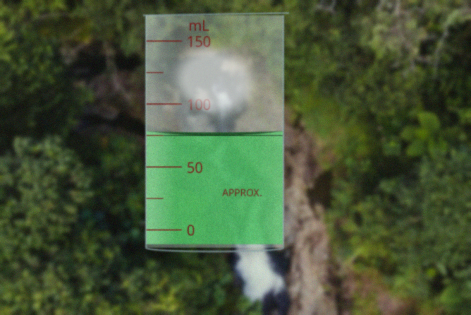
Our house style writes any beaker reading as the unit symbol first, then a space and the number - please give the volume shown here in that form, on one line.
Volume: mL 75
